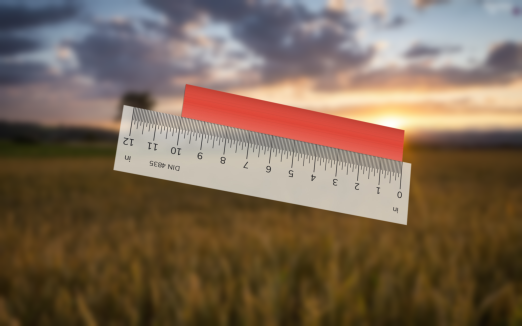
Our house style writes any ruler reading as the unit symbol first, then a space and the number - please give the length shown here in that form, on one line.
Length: in 10
